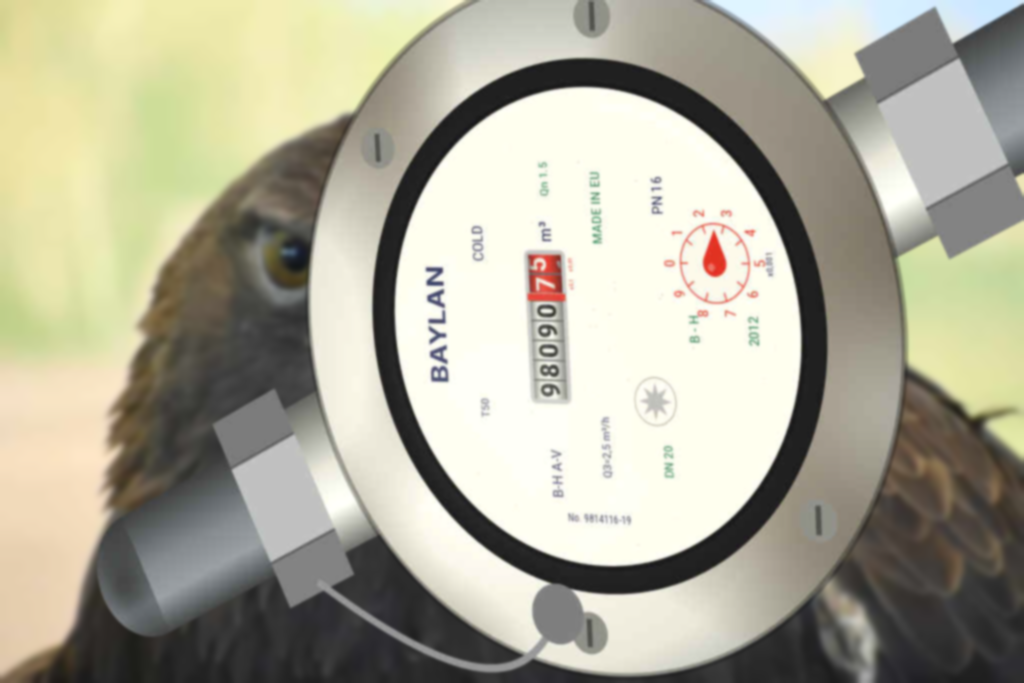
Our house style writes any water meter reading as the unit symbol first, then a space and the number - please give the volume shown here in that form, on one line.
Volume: m³ 98090.752
